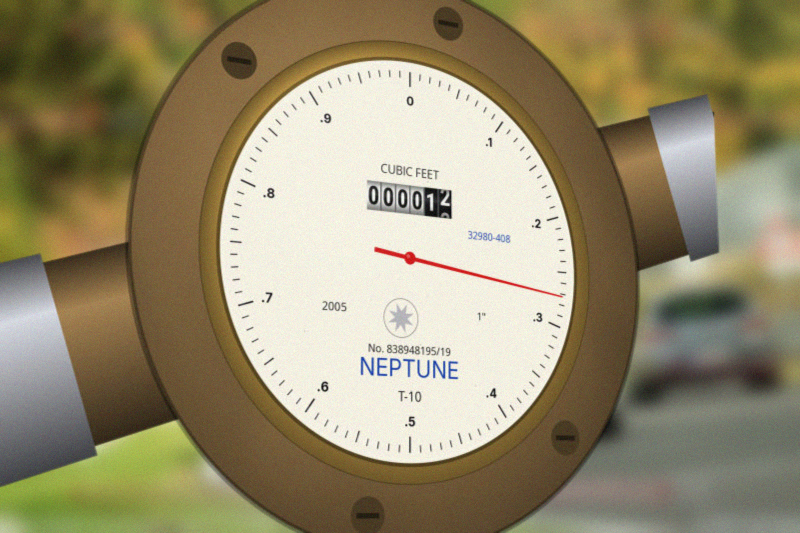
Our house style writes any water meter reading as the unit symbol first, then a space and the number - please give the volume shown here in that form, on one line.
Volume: ft³ 12.27
